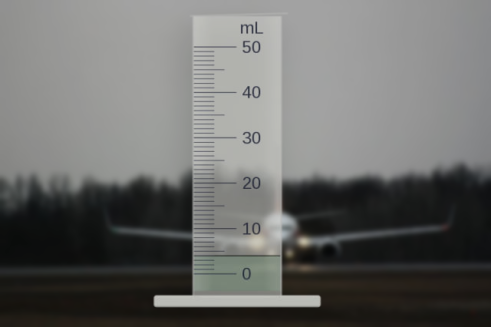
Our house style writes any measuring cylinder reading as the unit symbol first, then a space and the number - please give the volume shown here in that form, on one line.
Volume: mL 4
